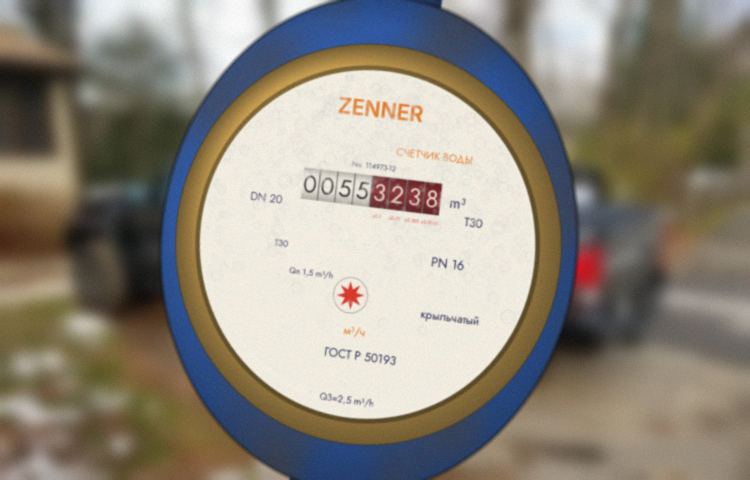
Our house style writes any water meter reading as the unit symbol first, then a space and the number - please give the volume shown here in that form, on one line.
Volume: m³ 55.3238
